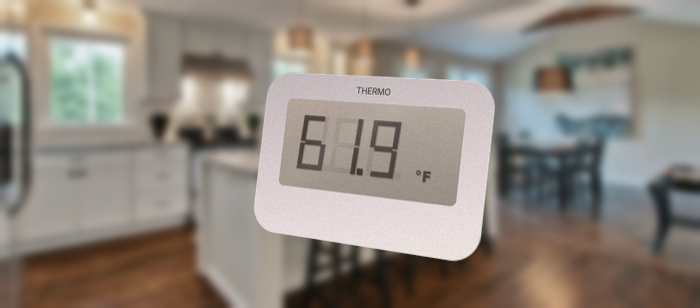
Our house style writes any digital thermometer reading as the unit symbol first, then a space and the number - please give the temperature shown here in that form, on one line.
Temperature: °F 61.9
